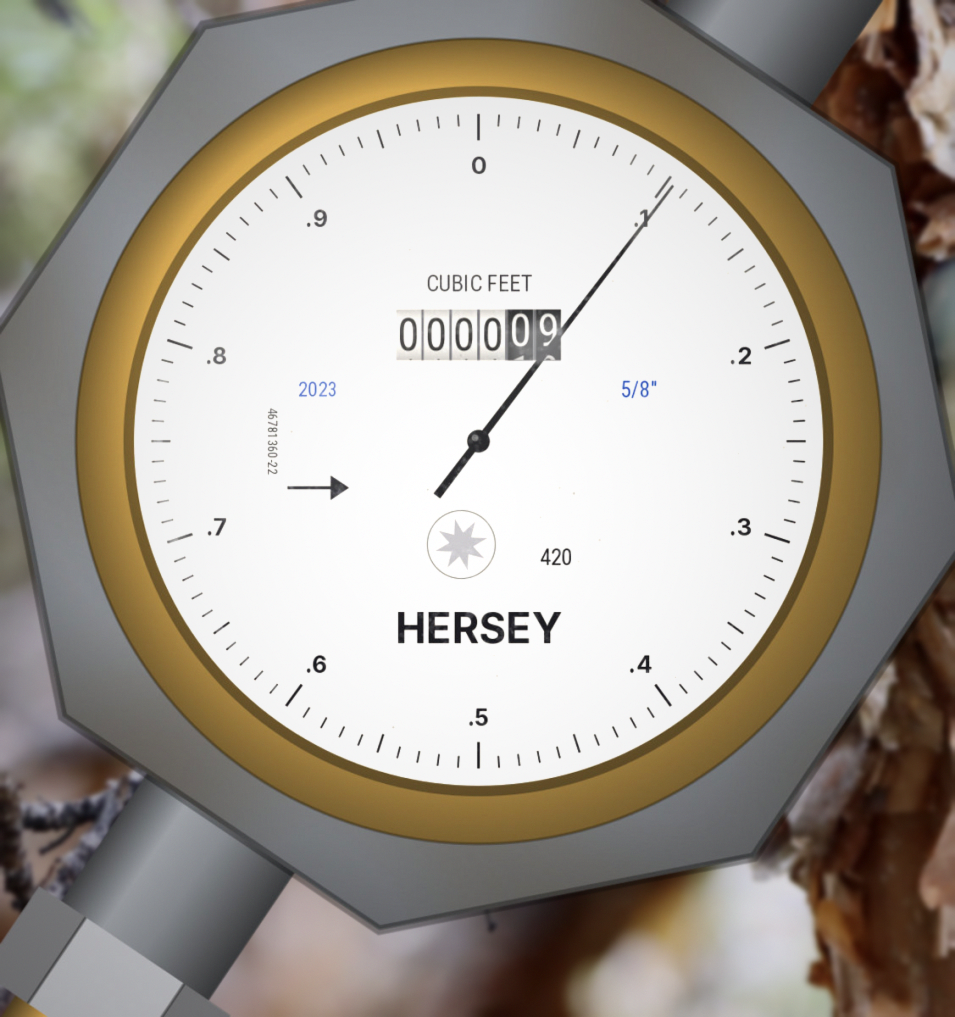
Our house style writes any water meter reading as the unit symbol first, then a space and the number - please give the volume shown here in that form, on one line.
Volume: ft³ 9.10
